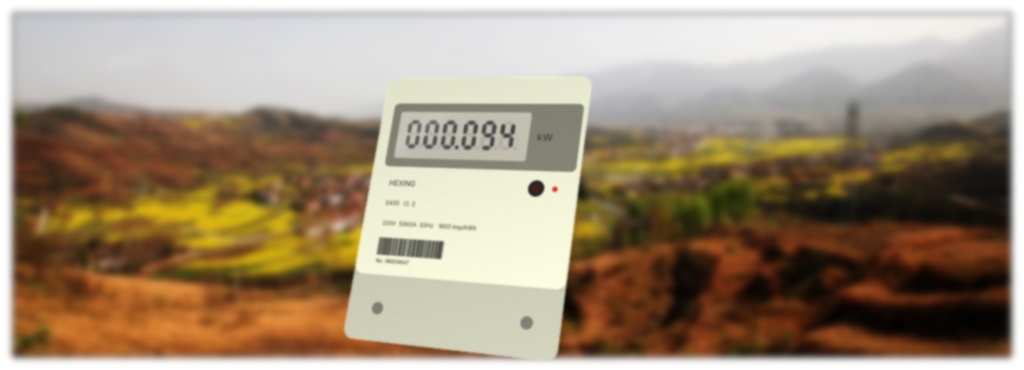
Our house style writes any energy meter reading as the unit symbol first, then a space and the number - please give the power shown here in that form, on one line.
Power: kW 0.094
